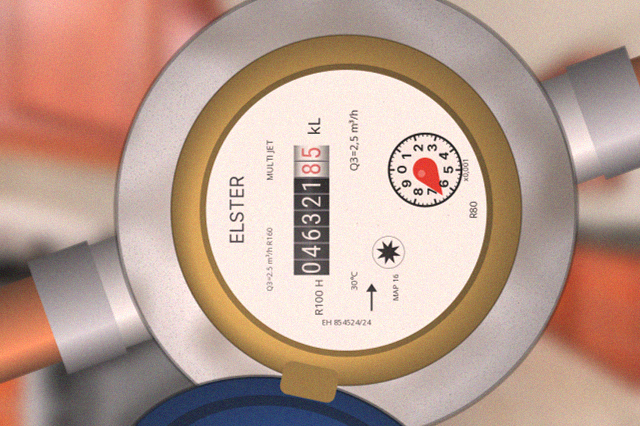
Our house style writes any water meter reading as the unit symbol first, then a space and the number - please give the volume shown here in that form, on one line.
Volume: kL 46321.856
